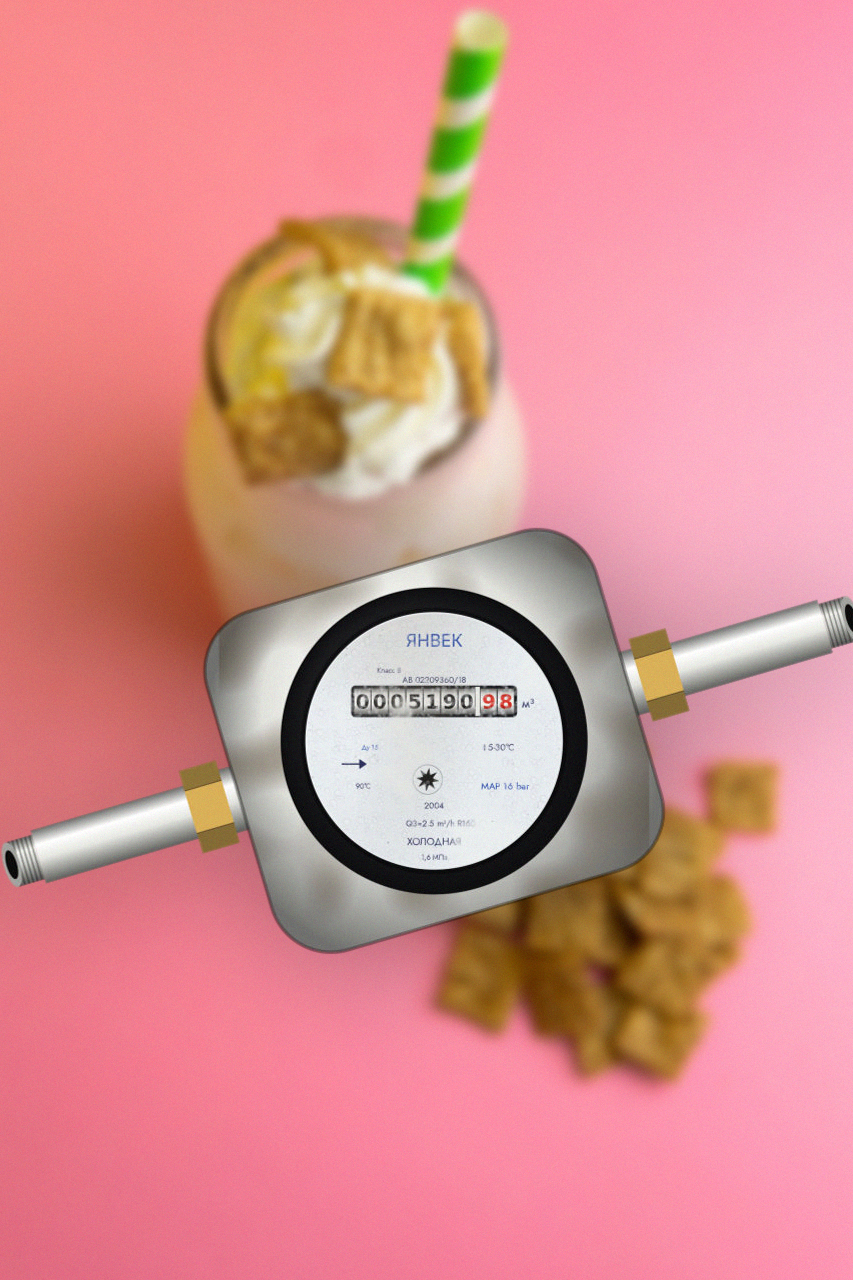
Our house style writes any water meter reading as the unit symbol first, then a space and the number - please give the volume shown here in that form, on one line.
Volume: m³ 5190.98
